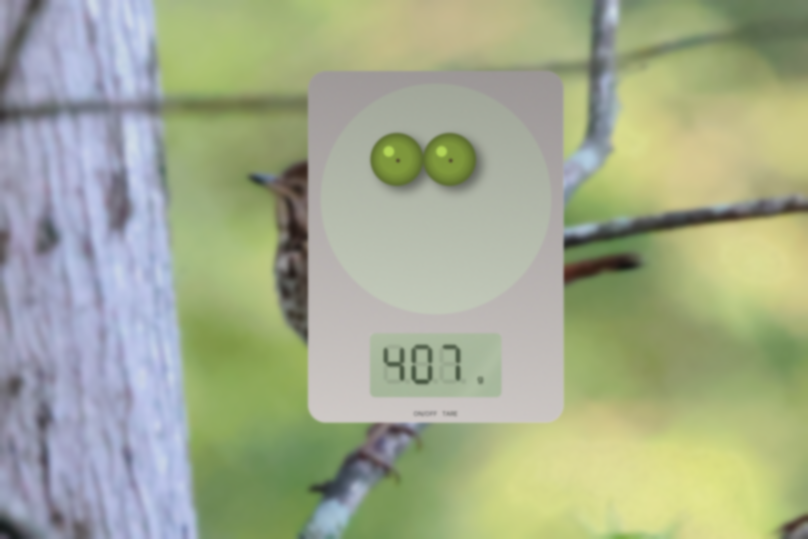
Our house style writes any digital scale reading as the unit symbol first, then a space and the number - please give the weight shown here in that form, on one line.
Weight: g 407
